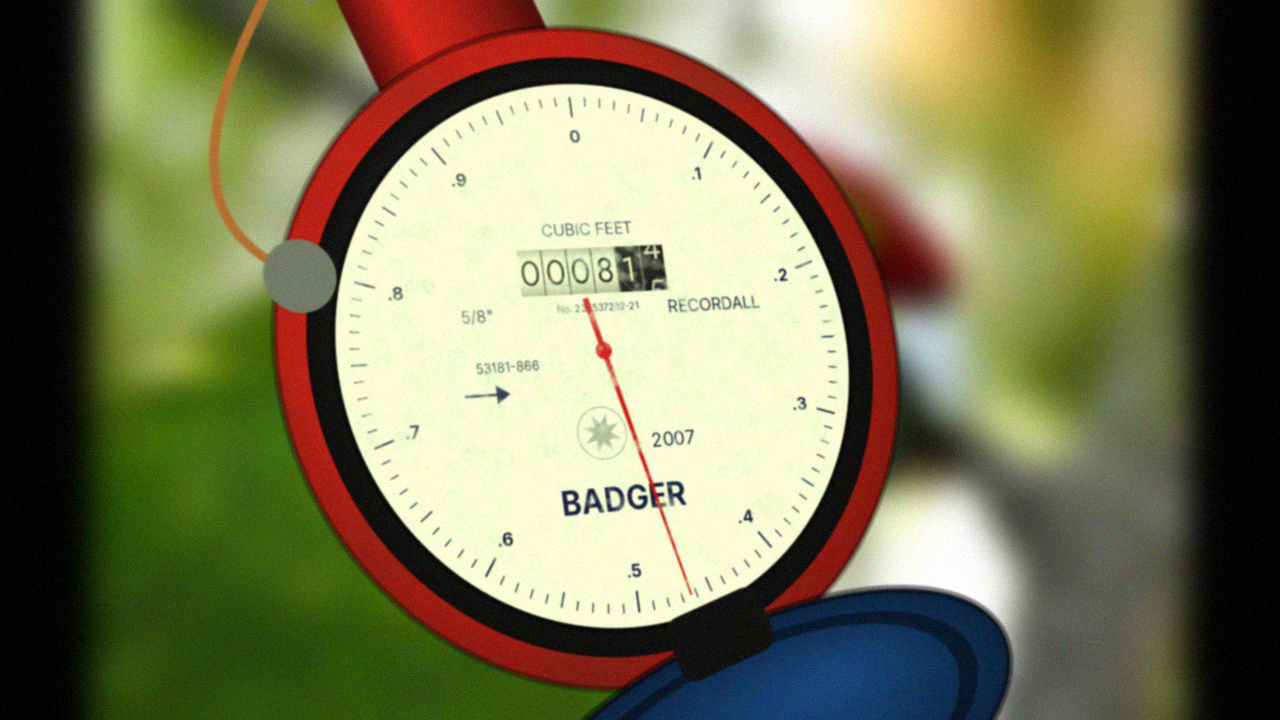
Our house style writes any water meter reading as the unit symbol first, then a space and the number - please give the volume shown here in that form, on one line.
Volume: ft³ 814.46
